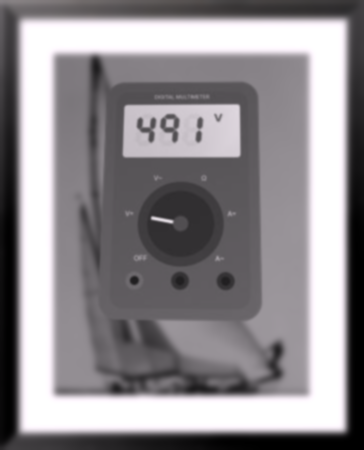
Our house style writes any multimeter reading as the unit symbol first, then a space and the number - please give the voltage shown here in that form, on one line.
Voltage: V 491
